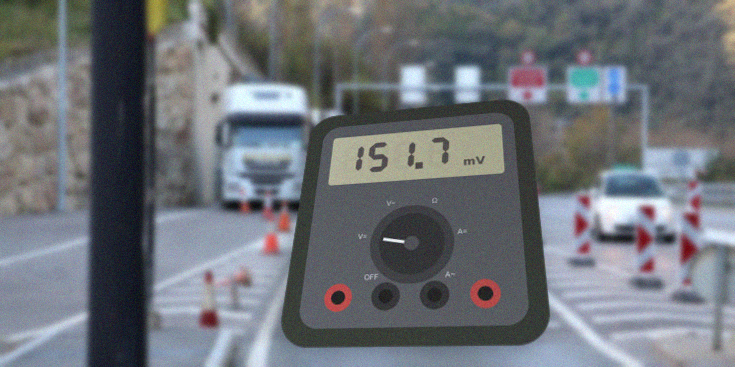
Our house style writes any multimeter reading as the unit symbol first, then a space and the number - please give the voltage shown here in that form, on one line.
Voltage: mV 151.7
